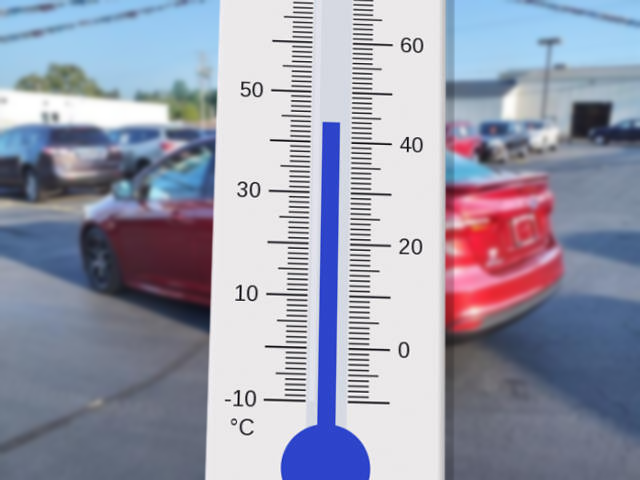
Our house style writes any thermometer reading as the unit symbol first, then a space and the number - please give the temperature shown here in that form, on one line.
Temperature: °C 44
